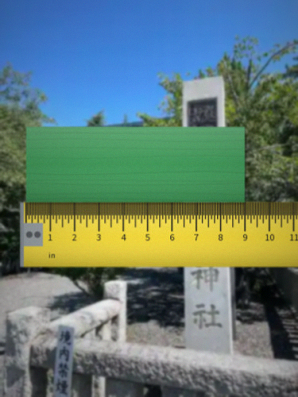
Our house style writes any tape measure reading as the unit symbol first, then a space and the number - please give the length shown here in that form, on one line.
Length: in 9
